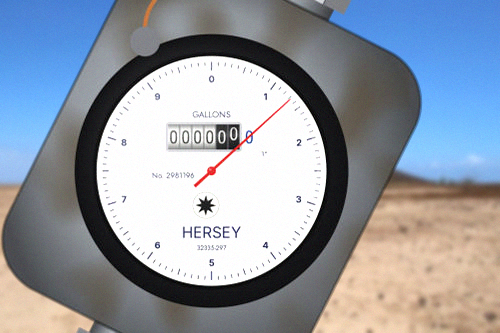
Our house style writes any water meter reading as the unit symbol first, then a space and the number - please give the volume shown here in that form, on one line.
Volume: gal 1.3
